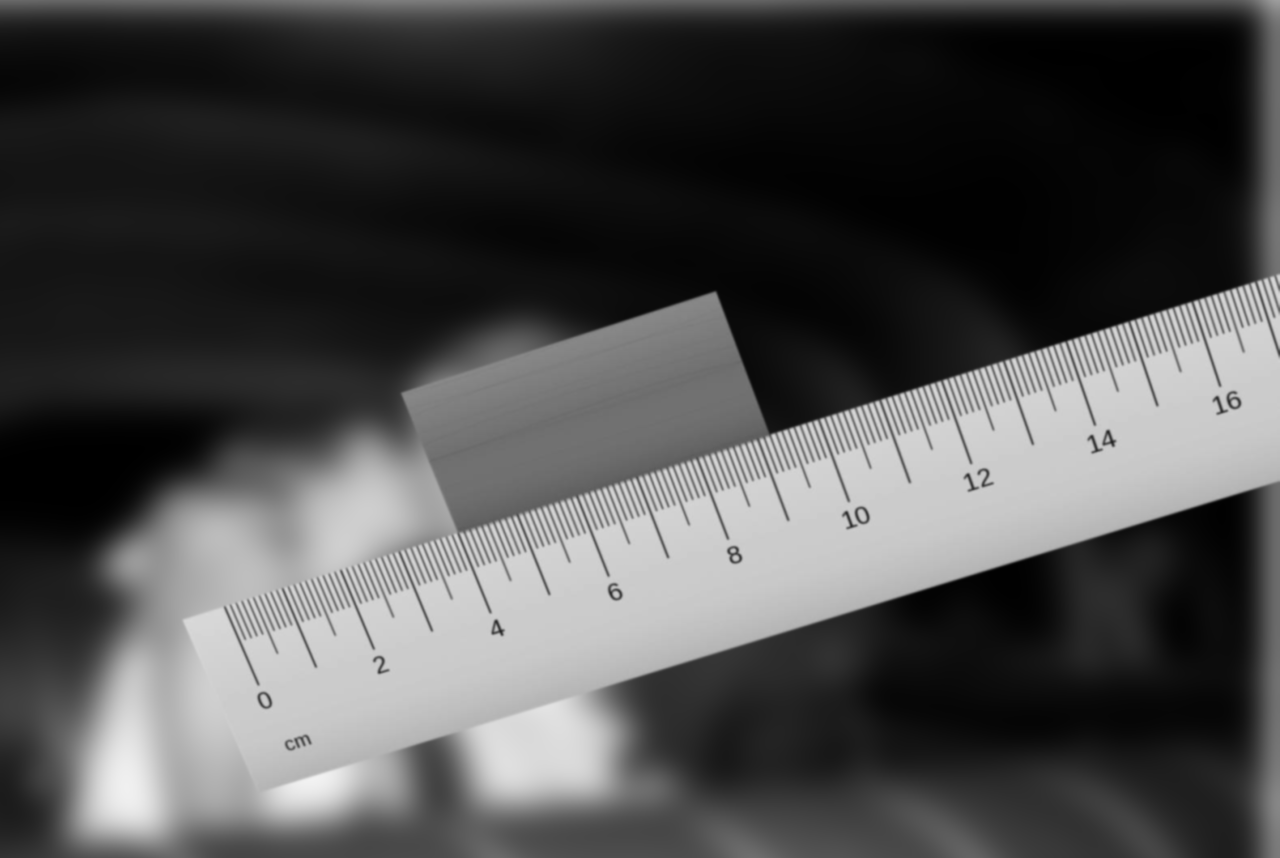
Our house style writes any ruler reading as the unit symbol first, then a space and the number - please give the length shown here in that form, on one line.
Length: cm 5.2
